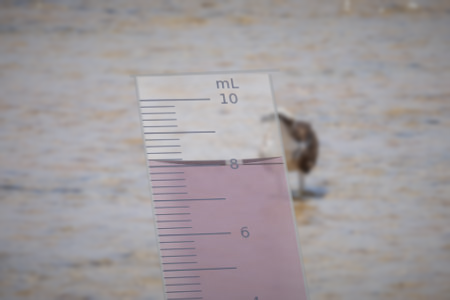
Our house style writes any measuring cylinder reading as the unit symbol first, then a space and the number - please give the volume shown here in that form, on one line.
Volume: mL 8
